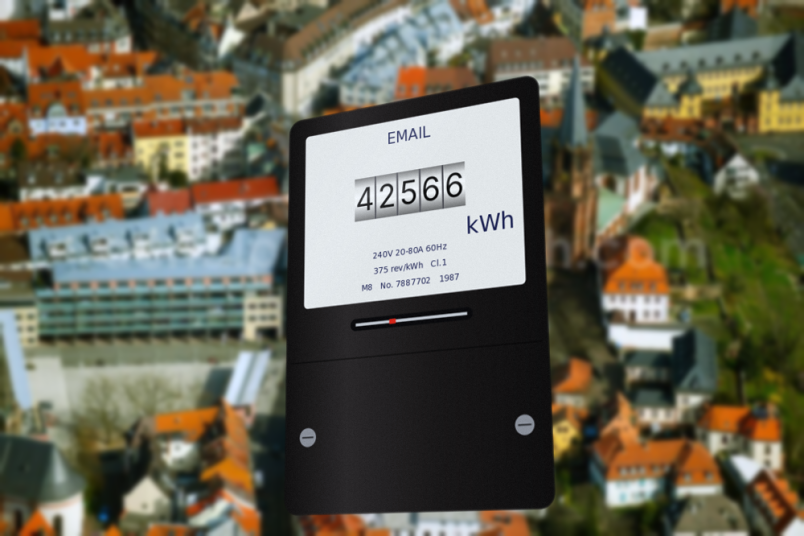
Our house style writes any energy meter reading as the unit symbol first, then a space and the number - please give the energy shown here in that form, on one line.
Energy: kWh 42566
